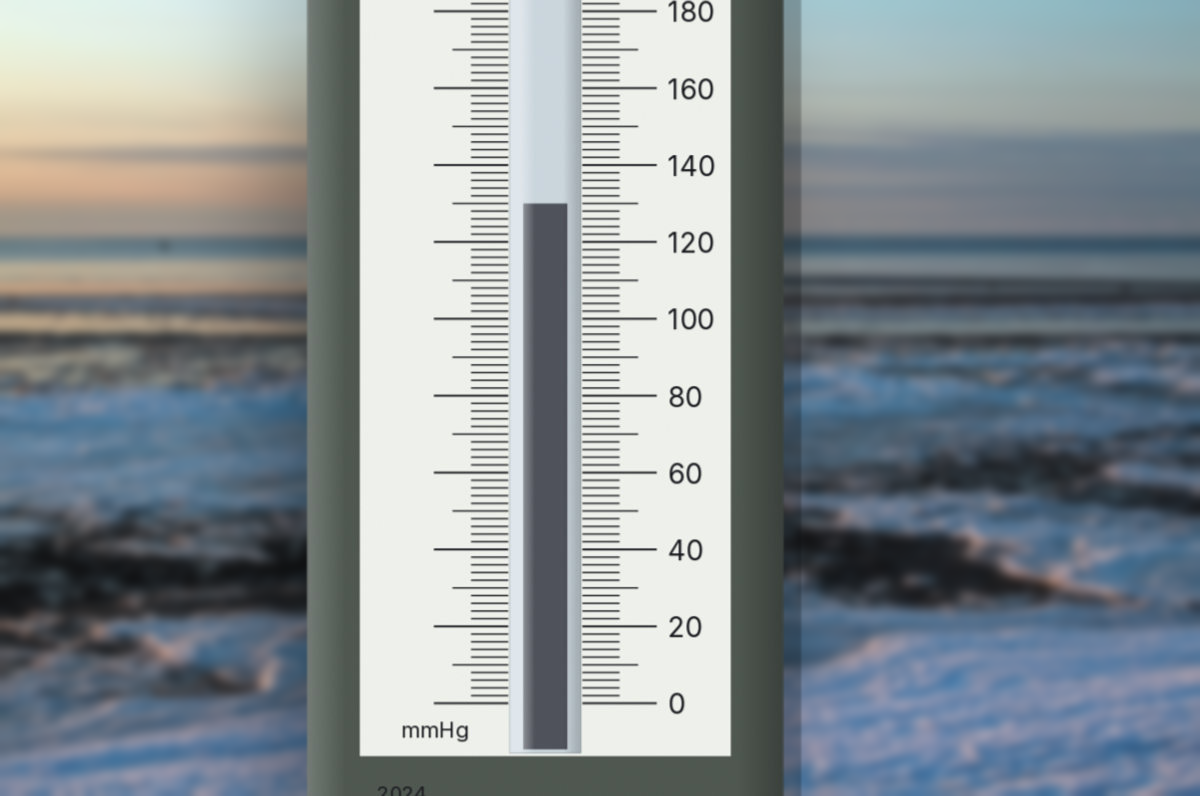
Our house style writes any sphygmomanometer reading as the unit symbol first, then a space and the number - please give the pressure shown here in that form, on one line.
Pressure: mmHg 130
